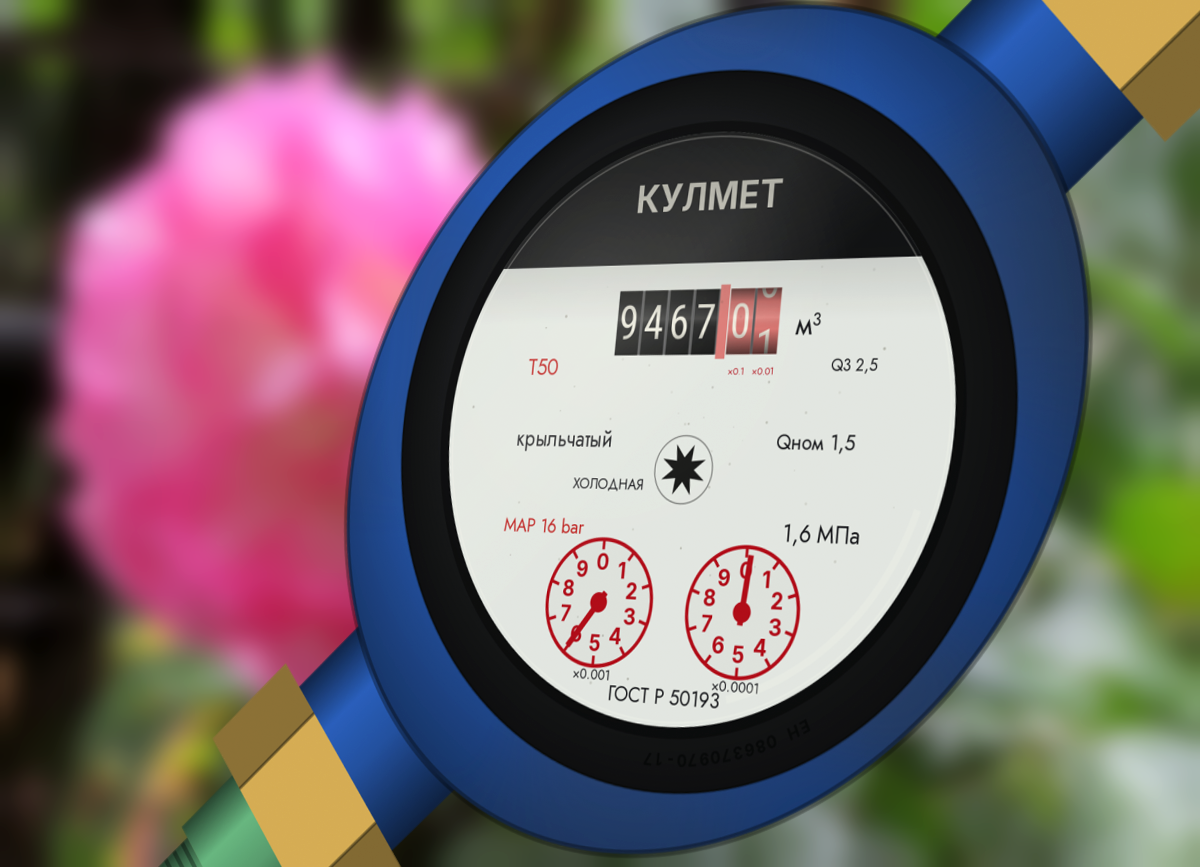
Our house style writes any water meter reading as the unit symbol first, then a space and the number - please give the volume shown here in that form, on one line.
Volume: m³ 9467.0060
